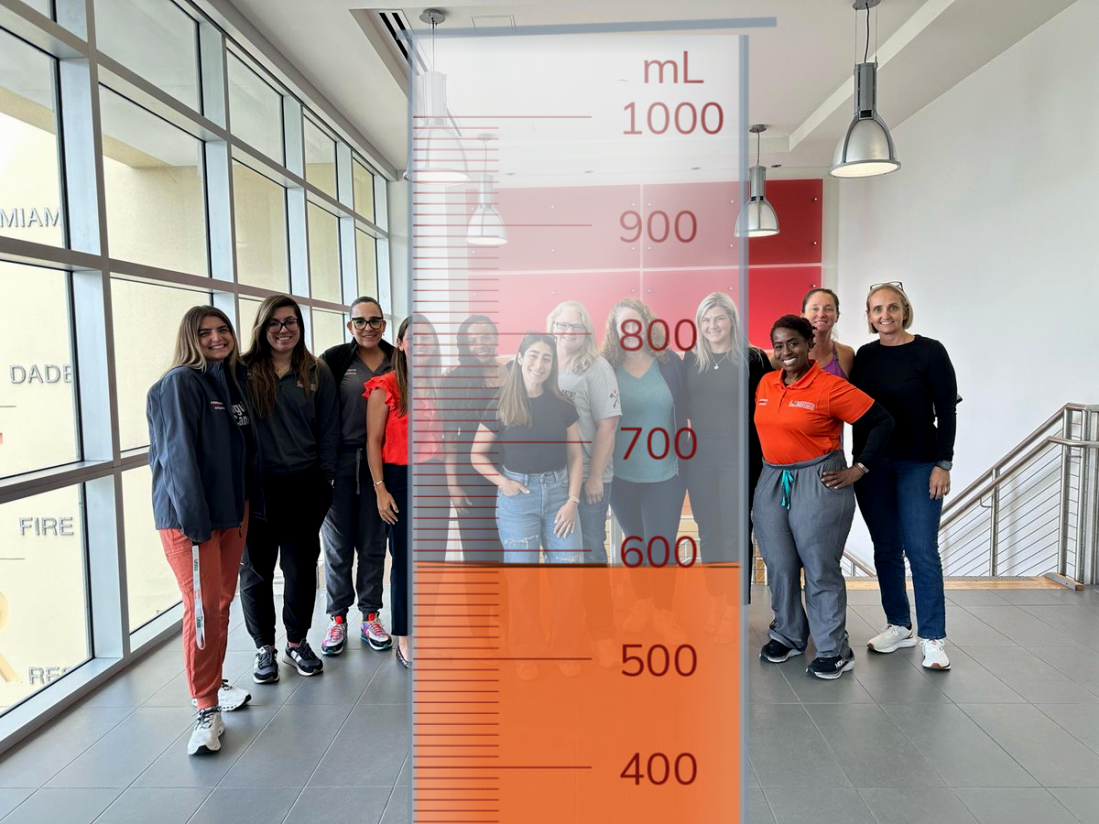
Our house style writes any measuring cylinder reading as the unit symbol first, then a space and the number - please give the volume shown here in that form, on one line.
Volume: mL 585
